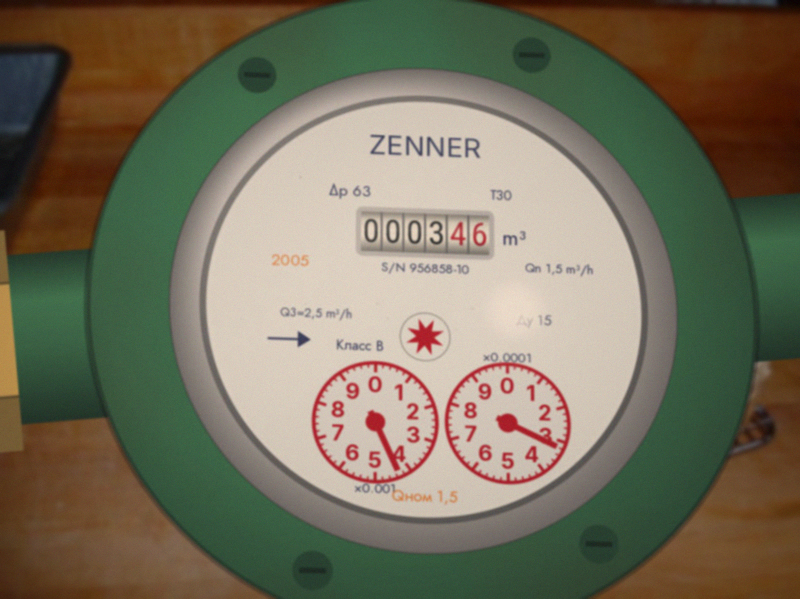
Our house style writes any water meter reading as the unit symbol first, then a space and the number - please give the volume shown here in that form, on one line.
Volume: m³ 3.4643
